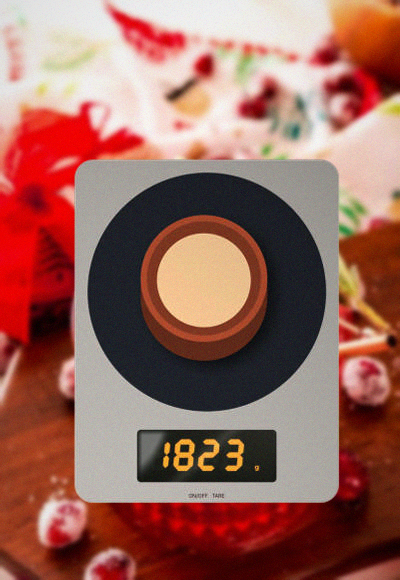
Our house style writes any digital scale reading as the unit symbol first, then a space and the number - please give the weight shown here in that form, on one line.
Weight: g 1823
